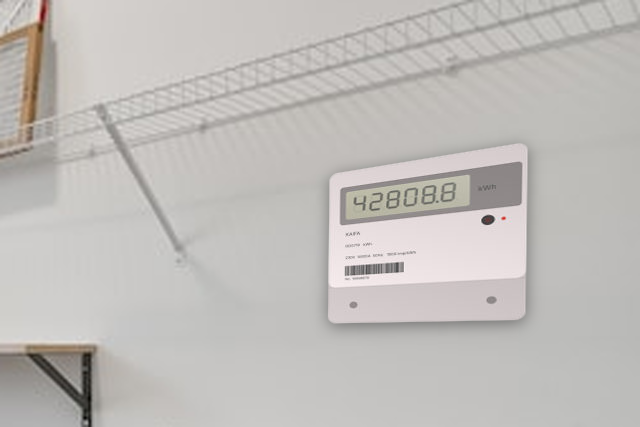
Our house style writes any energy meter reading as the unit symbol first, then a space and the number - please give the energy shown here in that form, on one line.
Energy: kWh 42808.8
